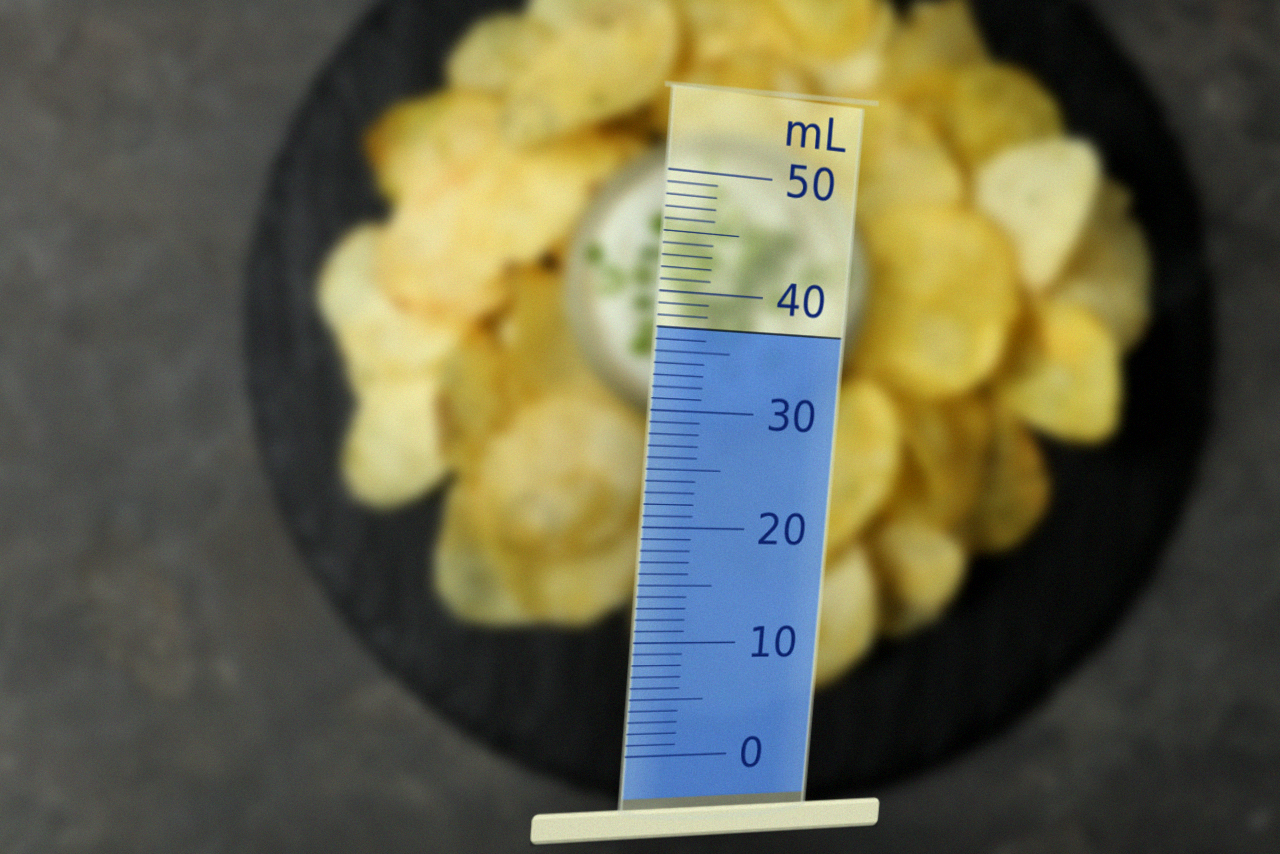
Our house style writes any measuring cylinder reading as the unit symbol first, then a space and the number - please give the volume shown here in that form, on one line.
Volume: mL 37
